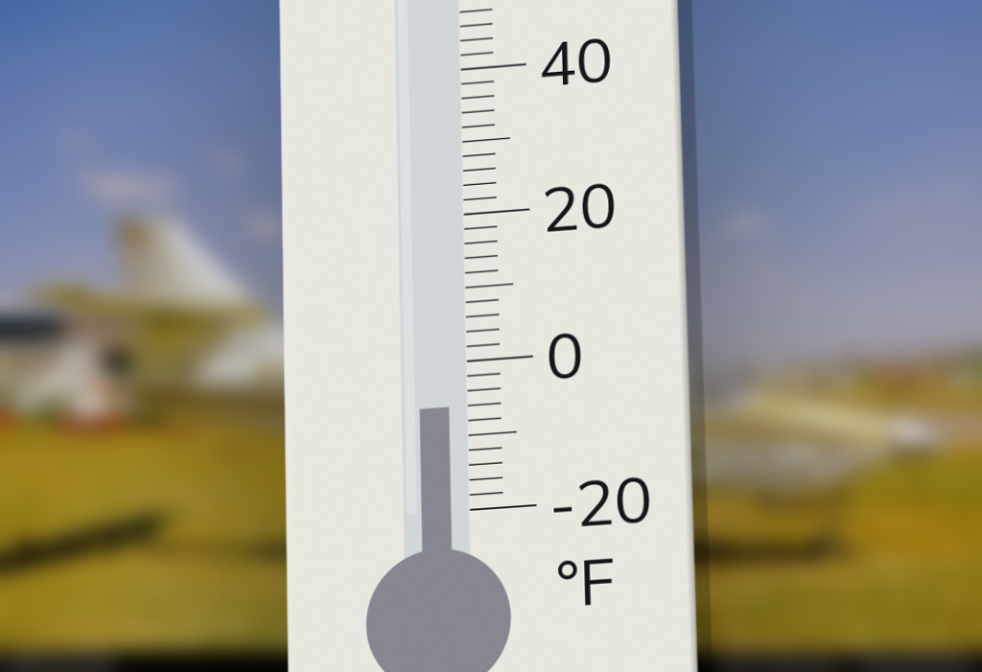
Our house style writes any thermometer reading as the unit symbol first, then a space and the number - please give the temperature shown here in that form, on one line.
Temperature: °F -6
